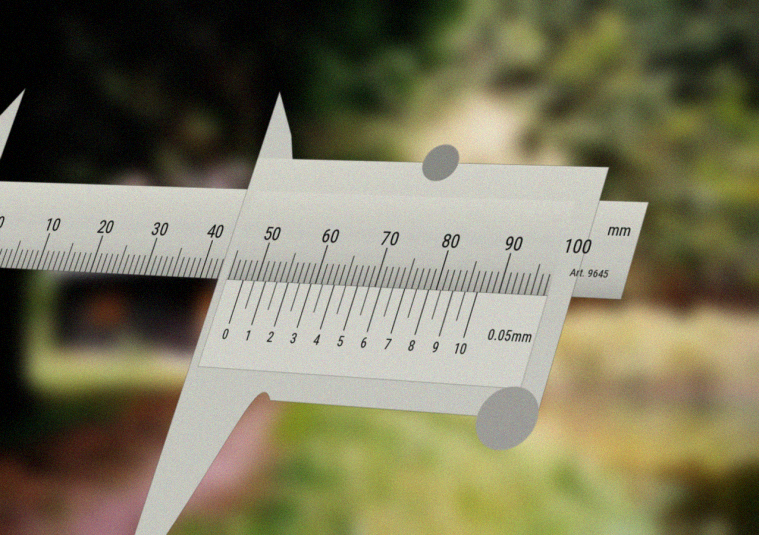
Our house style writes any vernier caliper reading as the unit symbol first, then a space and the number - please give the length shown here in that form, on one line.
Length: mm 47.6
